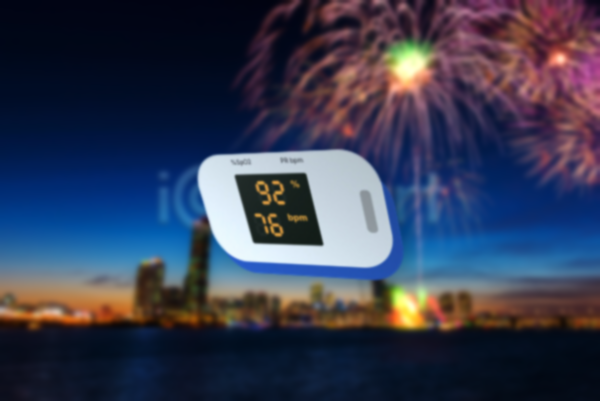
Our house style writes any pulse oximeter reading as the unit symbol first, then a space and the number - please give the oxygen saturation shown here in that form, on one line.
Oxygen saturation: % 92
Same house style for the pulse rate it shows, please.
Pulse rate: bpm 76
